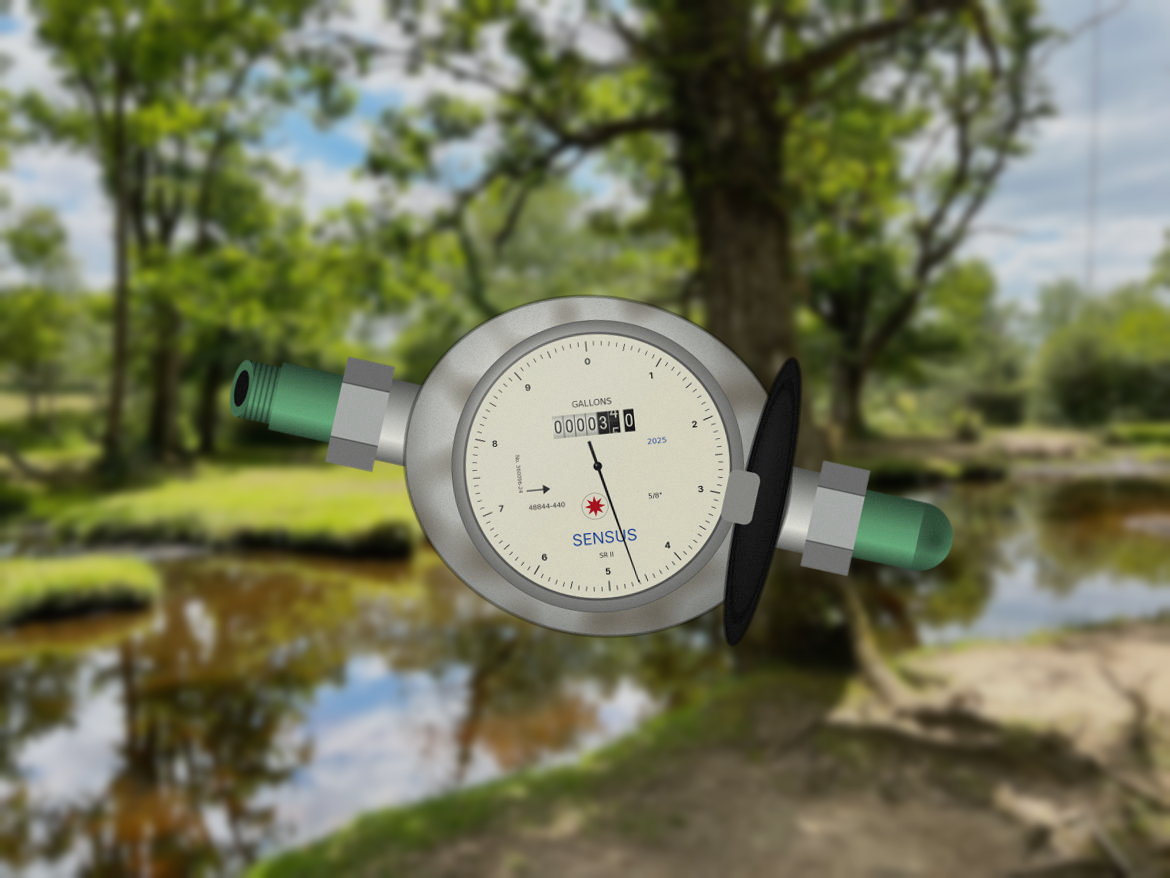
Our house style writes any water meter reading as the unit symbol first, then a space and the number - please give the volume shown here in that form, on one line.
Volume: gal 344.6
